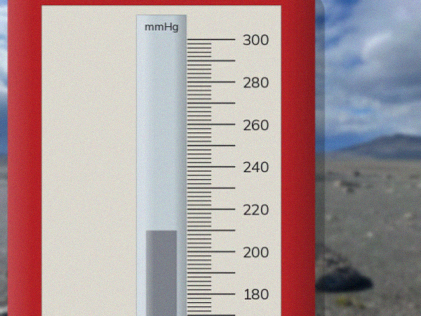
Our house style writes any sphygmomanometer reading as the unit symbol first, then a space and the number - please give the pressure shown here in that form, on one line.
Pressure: mmHg 210
